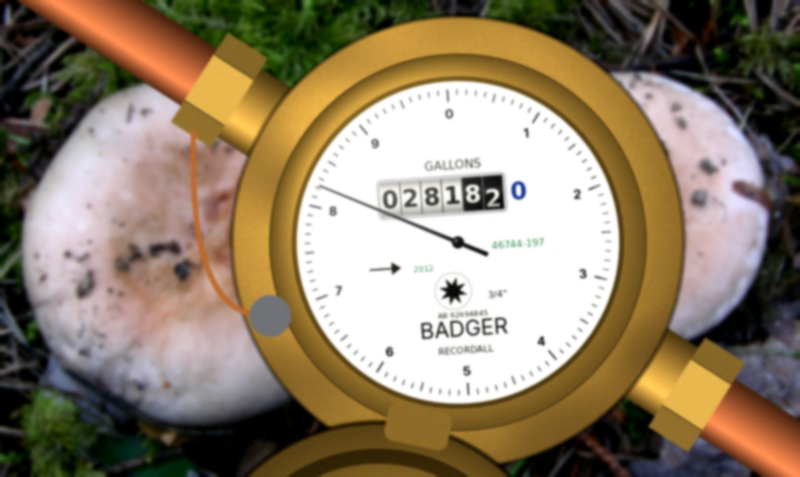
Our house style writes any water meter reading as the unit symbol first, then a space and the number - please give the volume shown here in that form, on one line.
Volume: gal 281818.2
